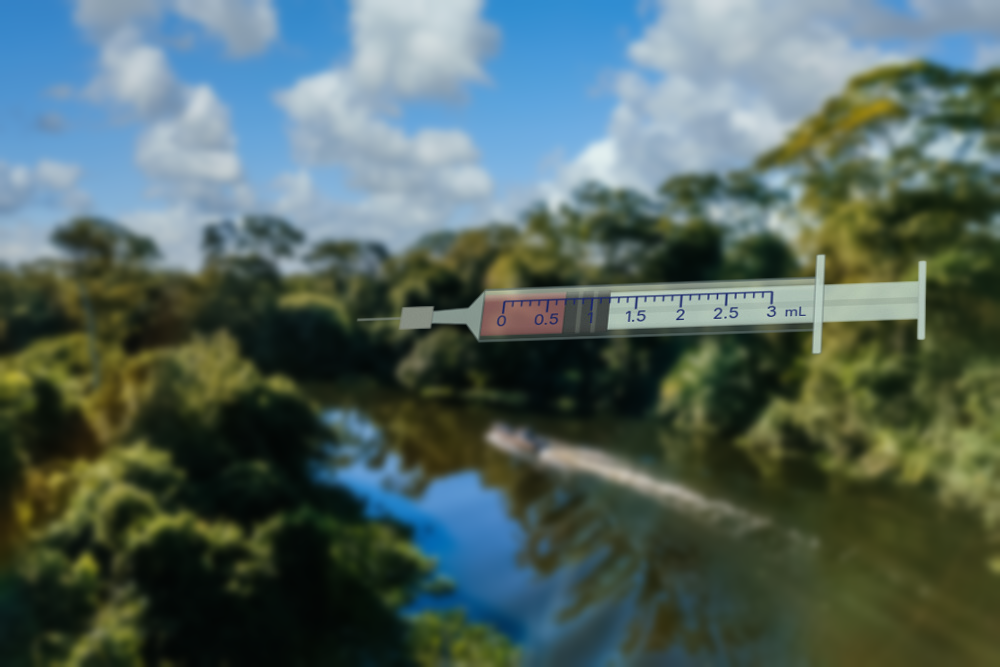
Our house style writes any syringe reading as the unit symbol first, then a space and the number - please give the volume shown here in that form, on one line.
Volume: mL 0.7
